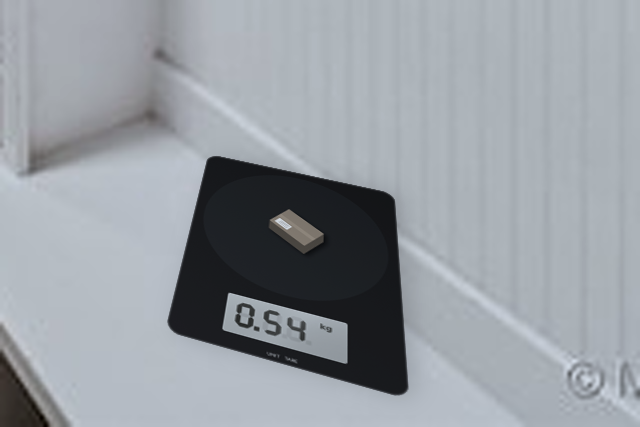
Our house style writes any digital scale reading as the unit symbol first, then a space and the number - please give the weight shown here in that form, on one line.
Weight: kg 0.54
